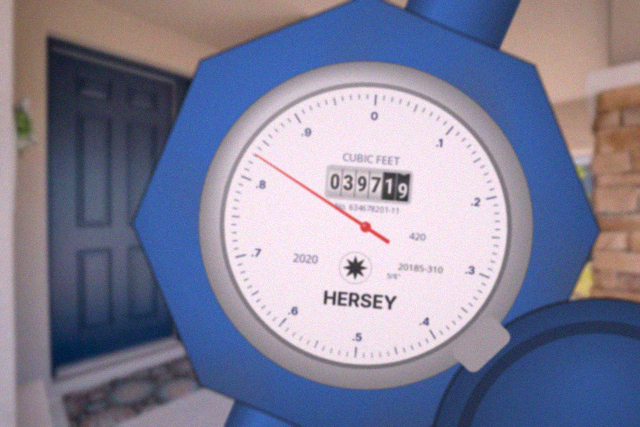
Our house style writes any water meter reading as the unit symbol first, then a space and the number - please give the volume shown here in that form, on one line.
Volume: ft³ 39718.83
